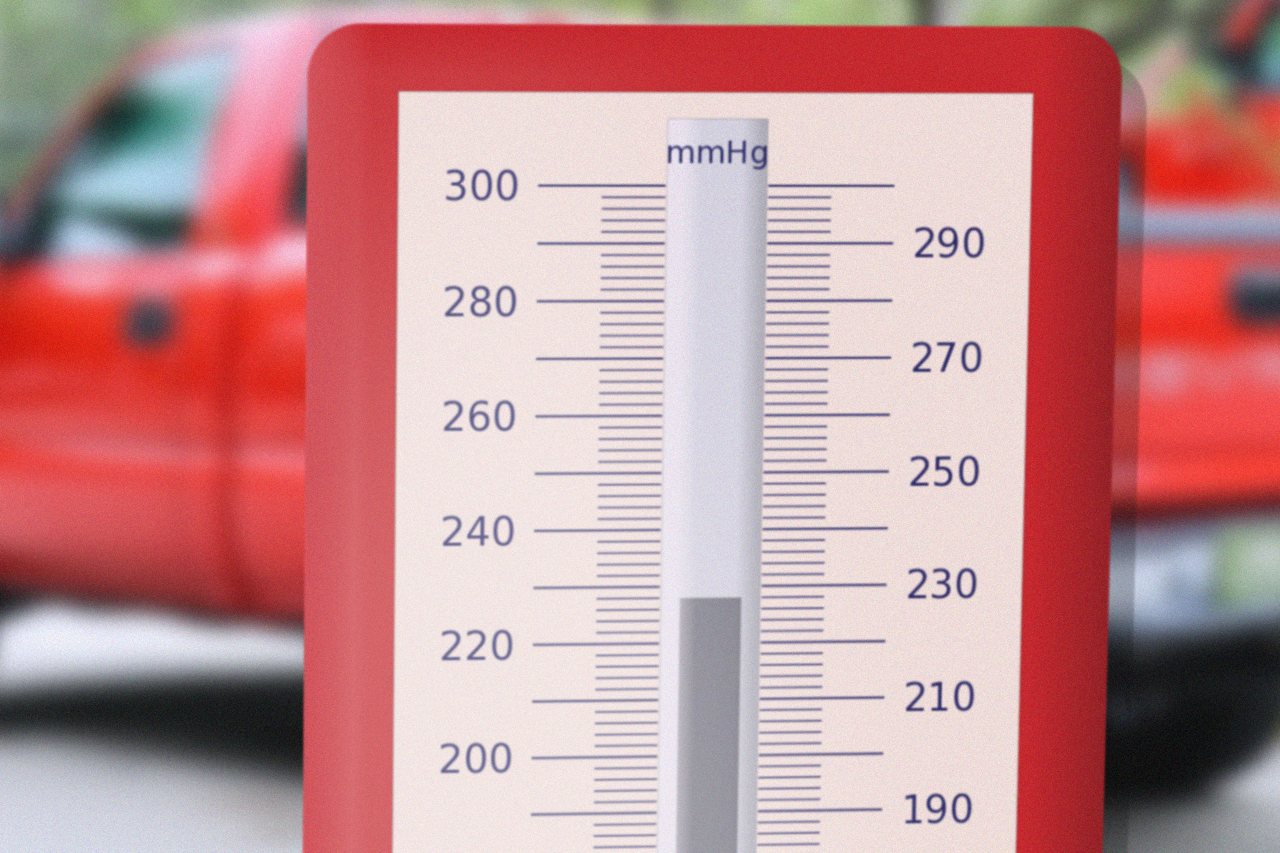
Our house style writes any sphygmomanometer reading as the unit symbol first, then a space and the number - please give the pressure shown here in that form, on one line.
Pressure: mmHg 228
